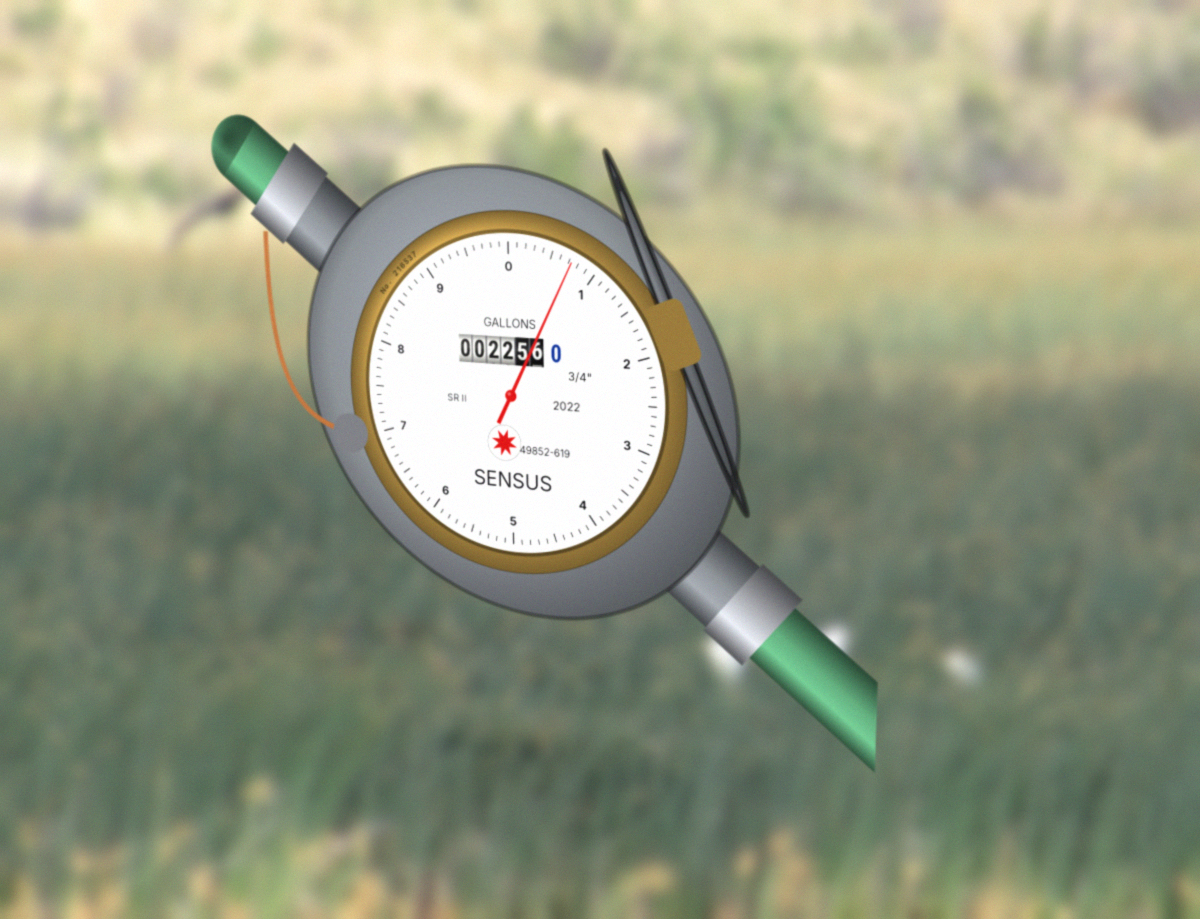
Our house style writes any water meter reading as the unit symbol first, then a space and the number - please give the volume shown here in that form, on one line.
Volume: gal 22560.7
